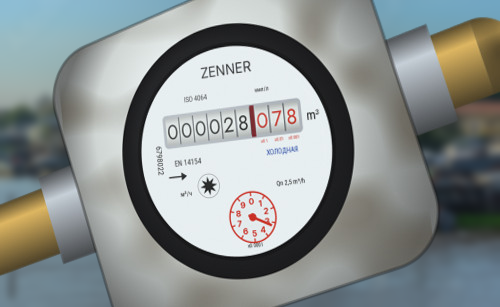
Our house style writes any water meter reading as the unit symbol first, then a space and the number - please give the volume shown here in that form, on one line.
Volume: m³ 28.0783
